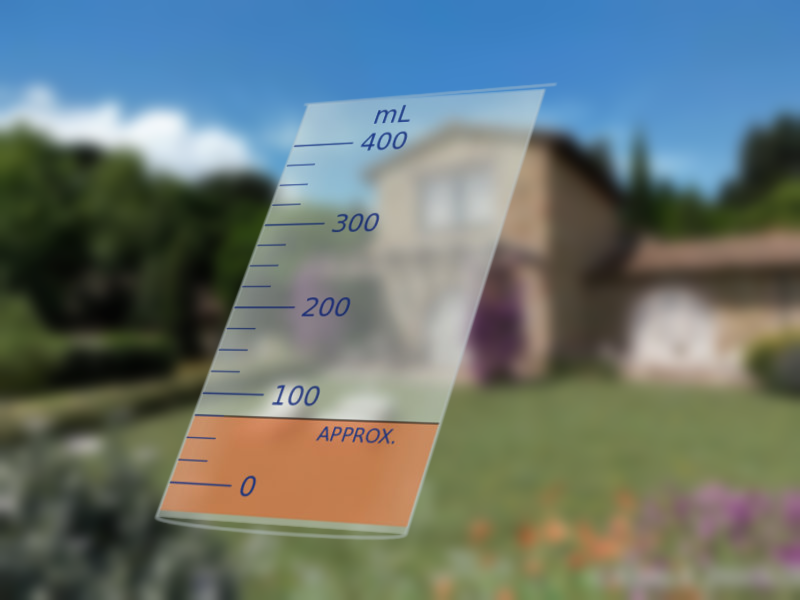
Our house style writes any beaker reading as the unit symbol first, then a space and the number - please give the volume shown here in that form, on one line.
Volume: mL 75
